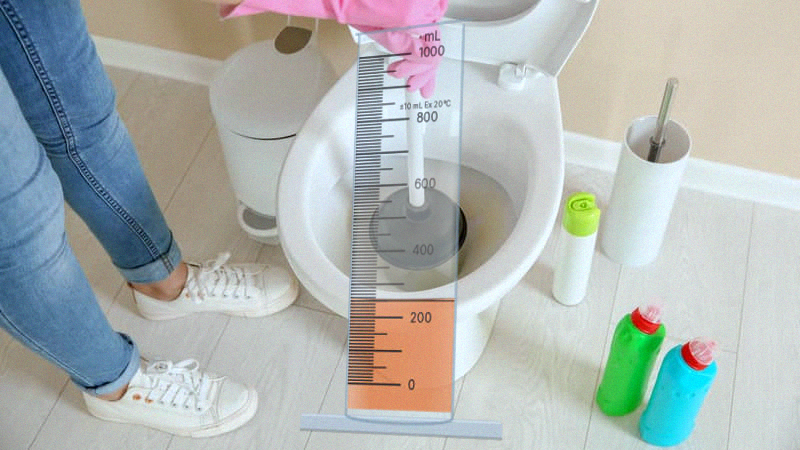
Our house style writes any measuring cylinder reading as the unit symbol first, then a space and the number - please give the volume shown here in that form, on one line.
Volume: mL 250
